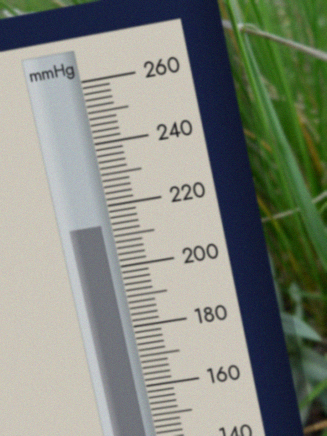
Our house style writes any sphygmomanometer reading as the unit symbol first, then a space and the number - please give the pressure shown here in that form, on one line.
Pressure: mmHg 214
